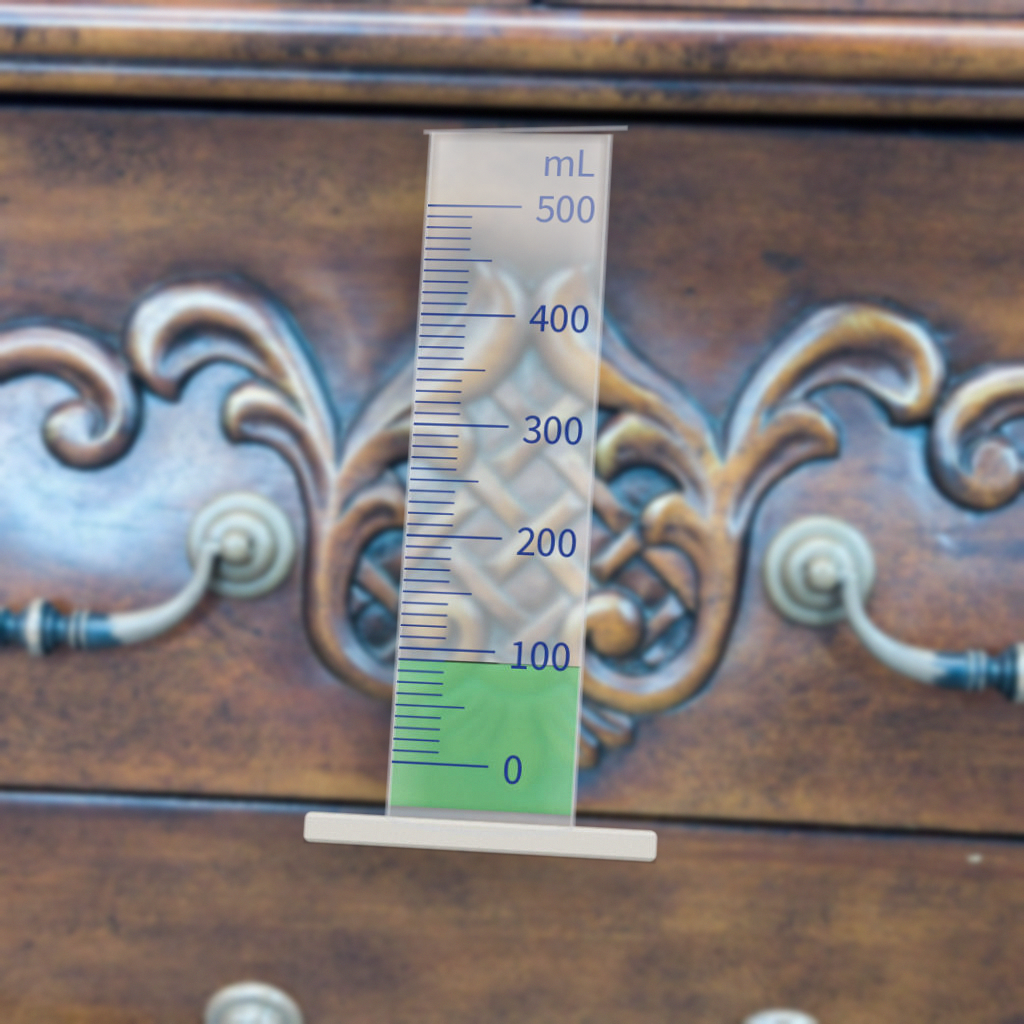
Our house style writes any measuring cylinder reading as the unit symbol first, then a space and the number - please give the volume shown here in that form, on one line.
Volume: mL 90
